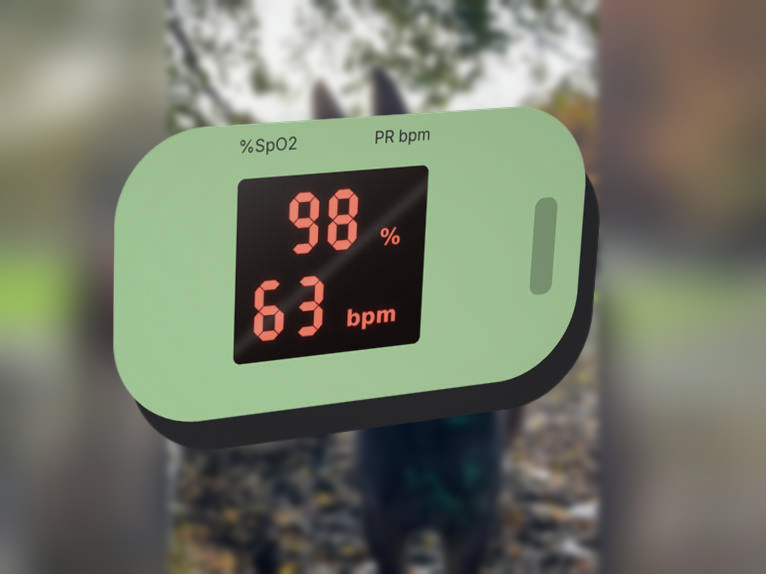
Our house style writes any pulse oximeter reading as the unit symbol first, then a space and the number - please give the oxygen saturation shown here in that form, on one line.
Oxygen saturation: % 98
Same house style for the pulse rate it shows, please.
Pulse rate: bpm 63
